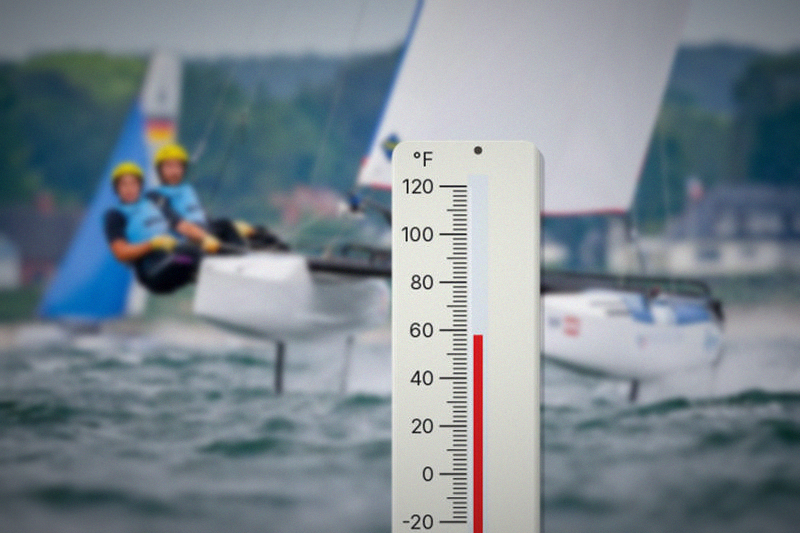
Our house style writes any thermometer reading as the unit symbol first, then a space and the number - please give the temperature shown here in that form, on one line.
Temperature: °F 58
